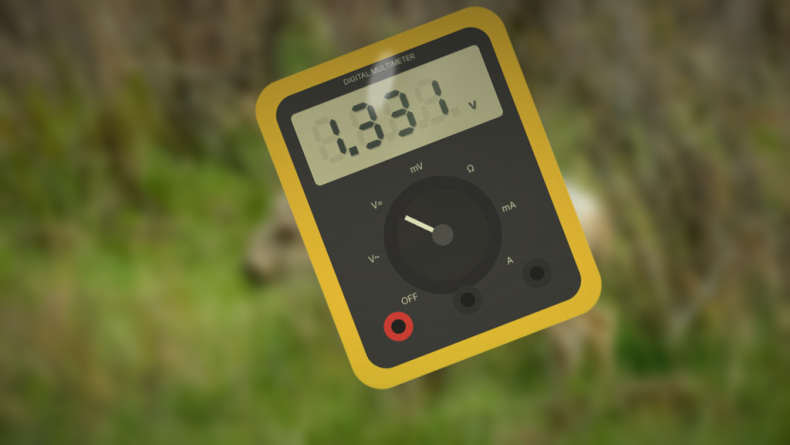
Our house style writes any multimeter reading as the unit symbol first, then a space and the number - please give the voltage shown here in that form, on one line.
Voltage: V 1.331
